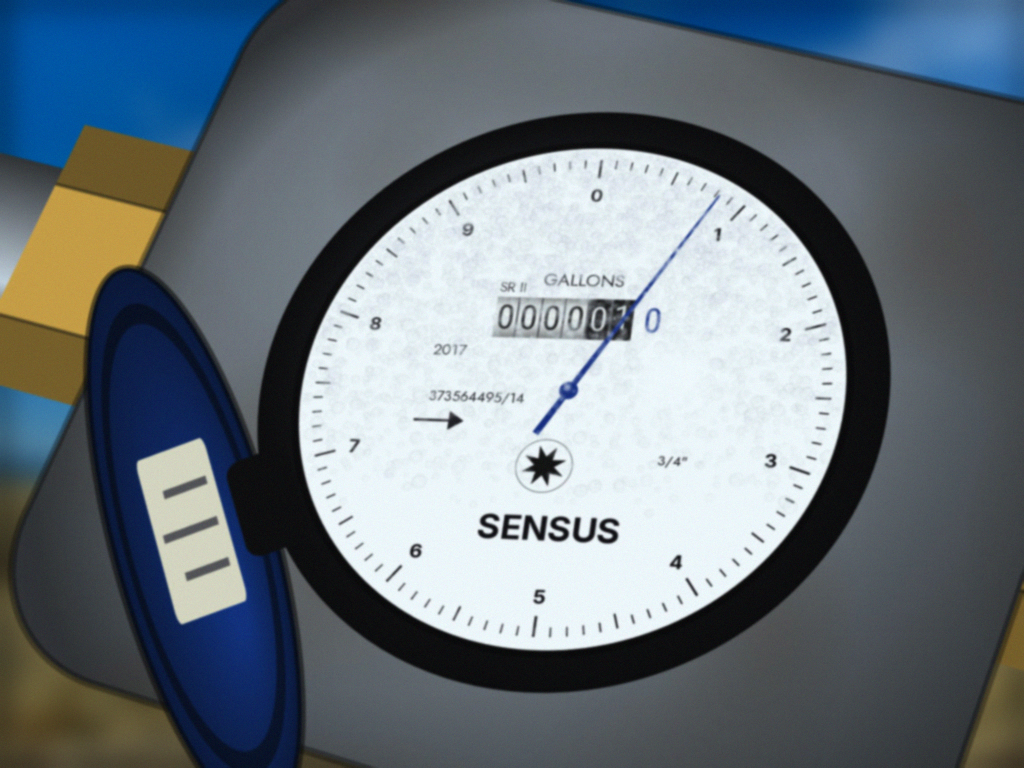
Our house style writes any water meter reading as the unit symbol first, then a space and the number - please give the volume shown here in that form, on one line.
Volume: gal 10.8
